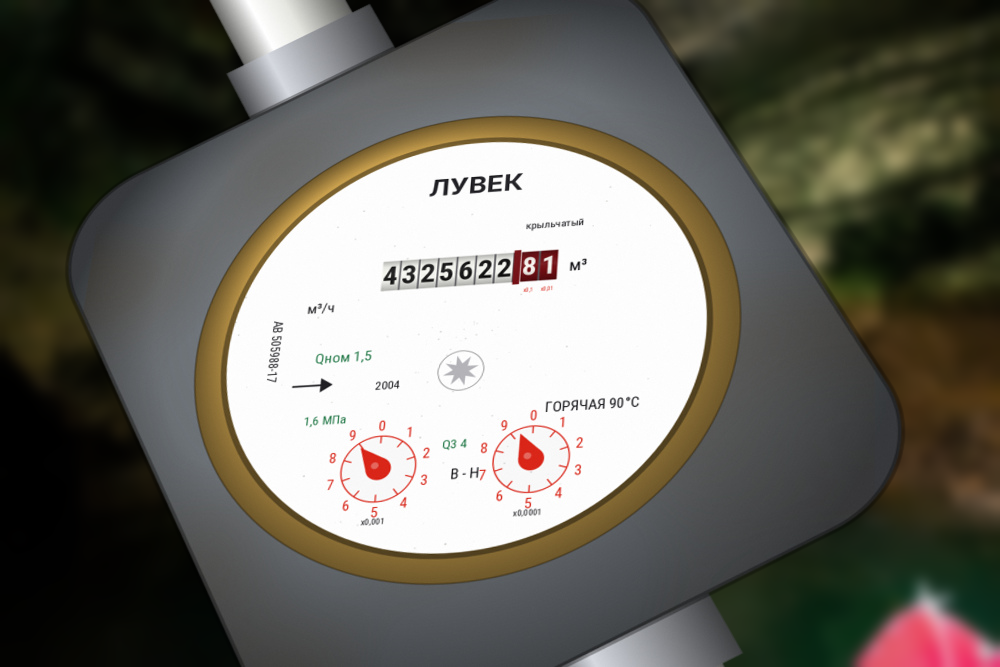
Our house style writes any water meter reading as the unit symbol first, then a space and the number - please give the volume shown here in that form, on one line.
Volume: m³ 4325622.8189
